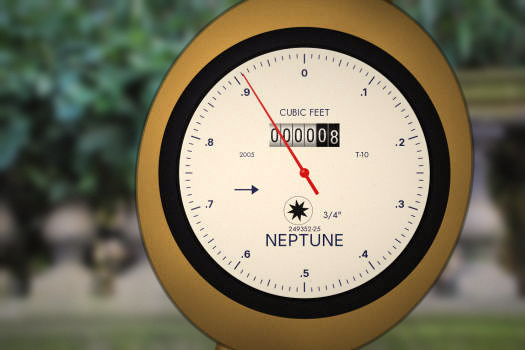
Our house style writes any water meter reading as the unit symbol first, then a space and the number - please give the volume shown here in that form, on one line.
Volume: ft³ 7.91
